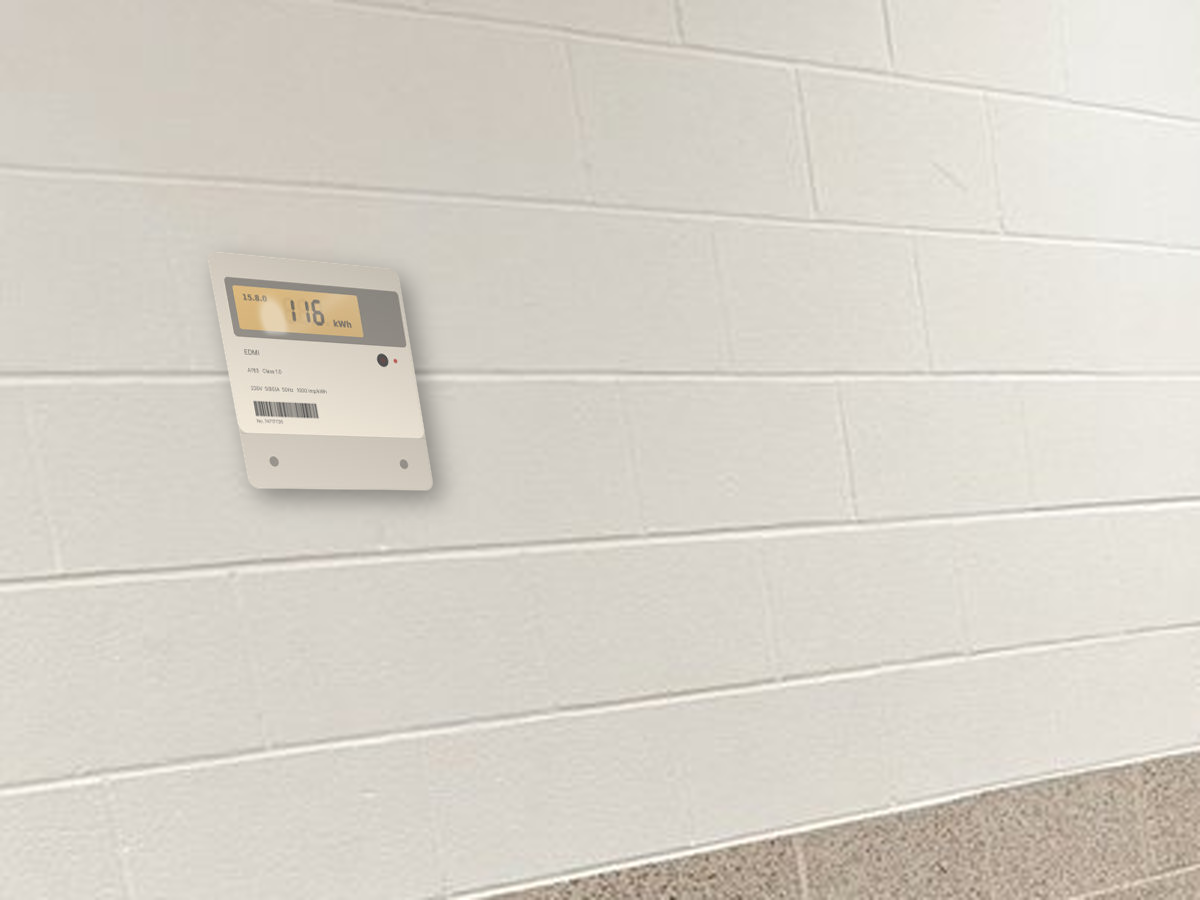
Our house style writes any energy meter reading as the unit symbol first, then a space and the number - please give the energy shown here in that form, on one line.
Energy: kWh 116
